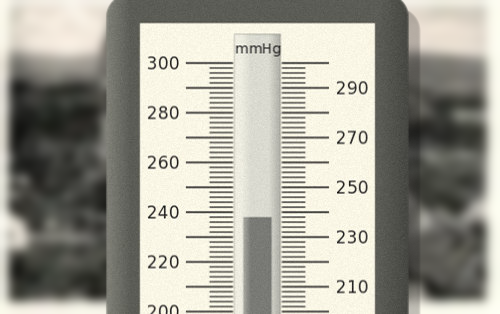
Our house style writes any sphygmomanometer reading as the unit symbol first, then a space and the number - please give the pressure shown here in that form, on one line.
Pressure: mmHg 238
